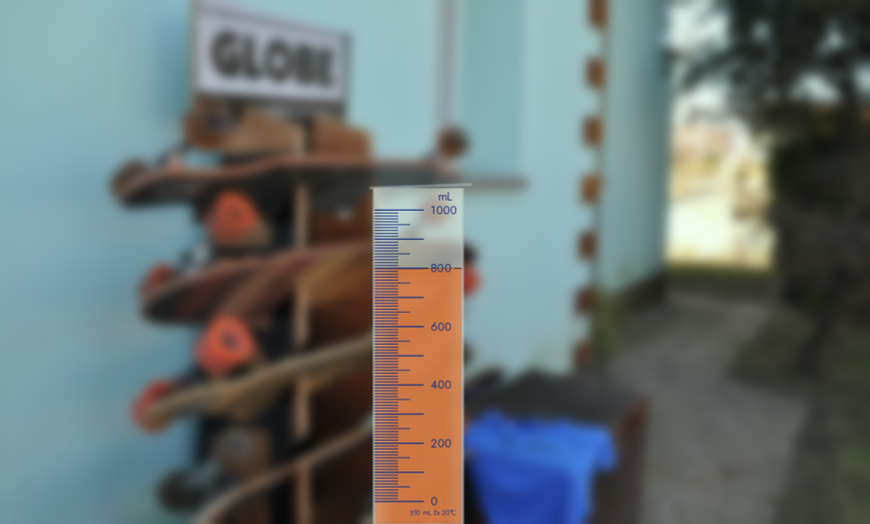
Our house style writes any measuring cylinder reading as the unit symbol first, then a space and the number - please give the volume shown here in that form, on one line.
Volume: mL 800
